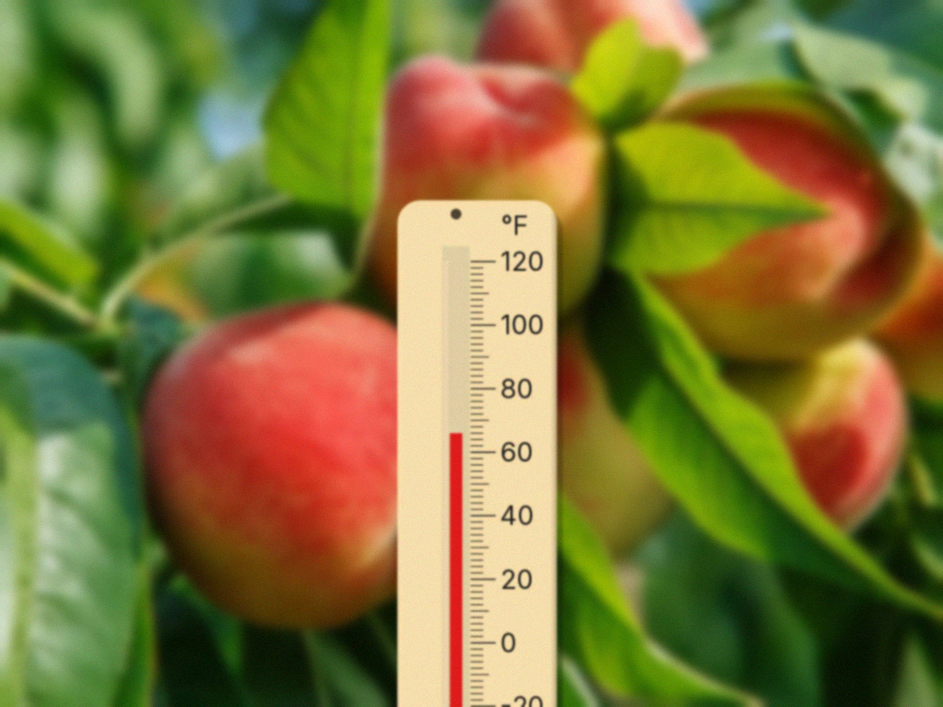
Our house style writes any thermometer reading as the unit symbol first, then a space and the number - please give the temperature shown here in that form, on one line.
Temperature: °F 66
